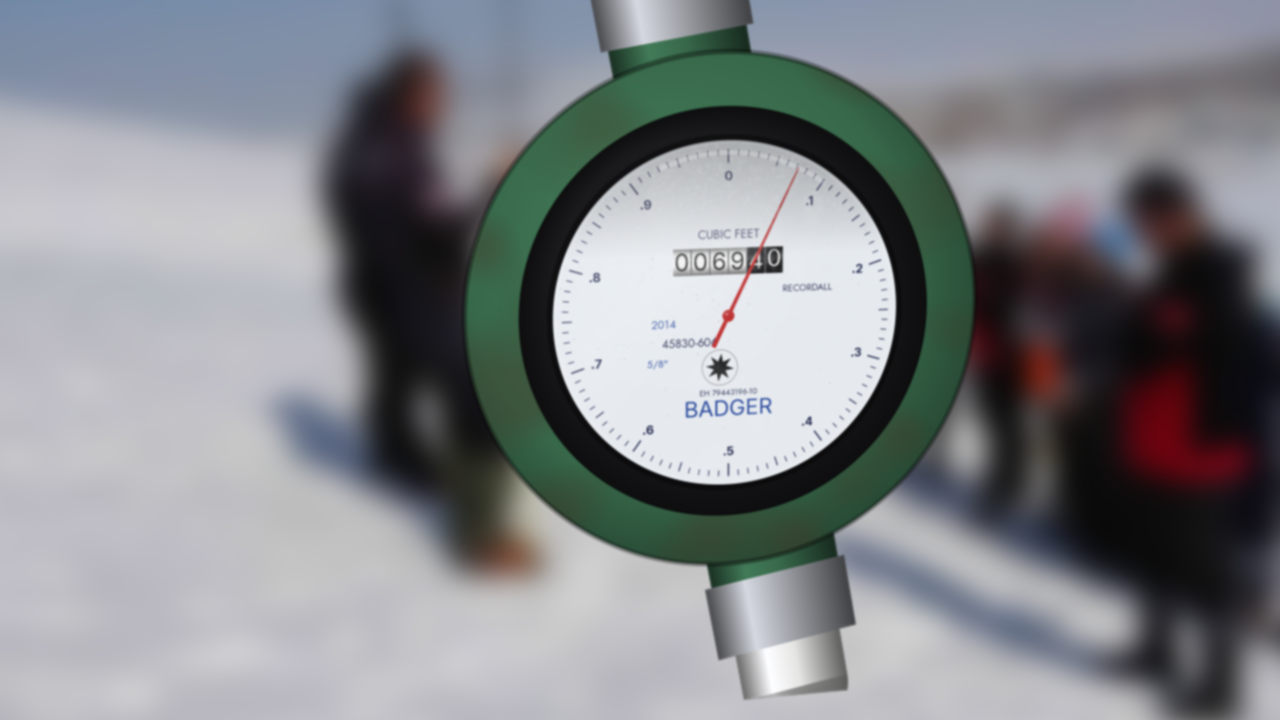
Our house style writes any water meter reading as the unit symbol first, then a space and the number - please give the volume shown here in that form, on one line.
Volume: ft³ 6940.07
